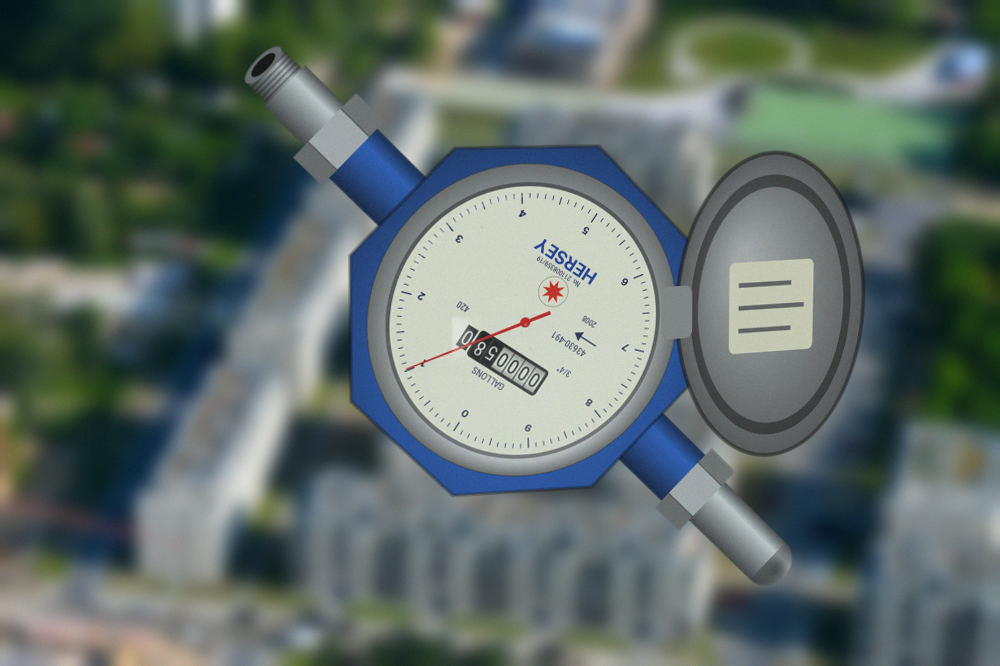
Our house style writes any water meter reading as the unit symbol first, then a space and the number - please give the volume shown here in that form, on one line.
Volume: gal 581.0
